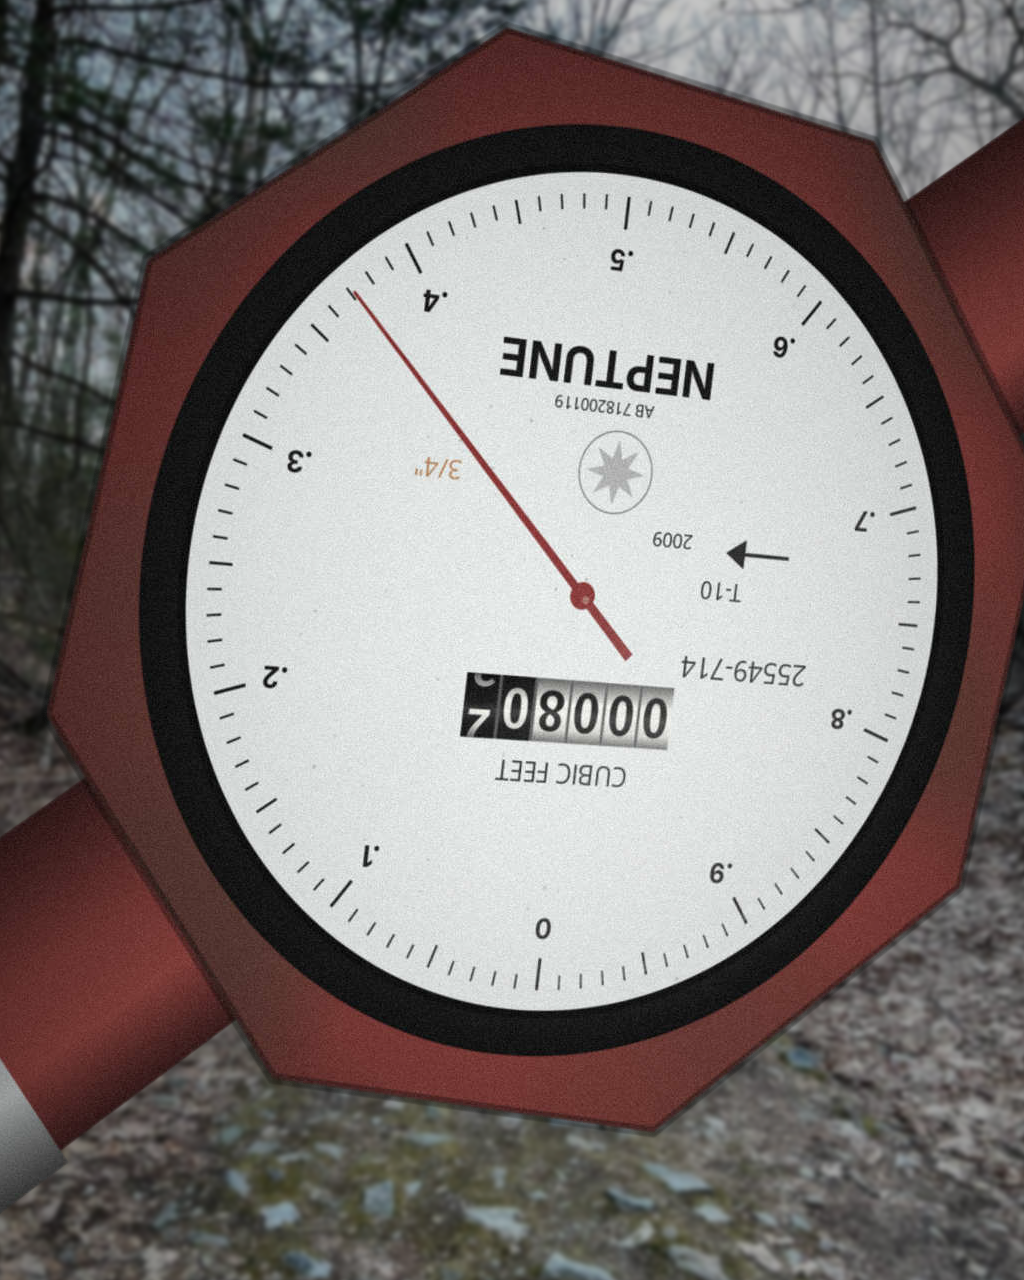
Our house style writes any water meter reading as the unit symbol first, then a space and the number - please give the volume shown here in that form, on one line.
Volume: ft³ 802.37
